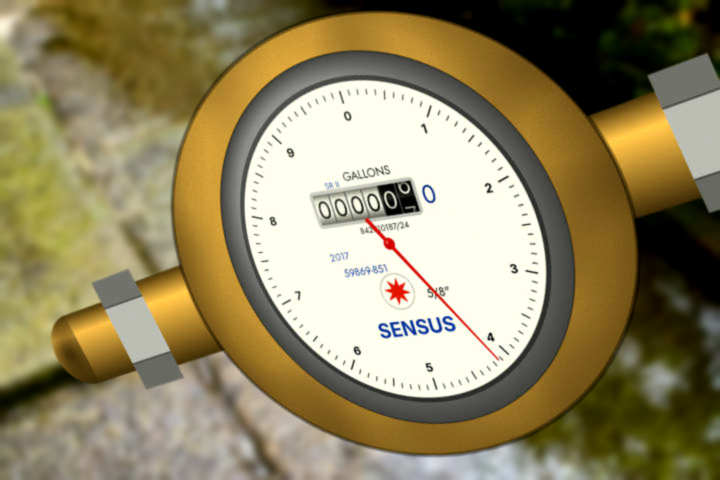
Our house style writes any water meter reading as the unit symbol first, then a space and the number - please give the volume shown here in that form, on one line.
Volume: gal 64.1
